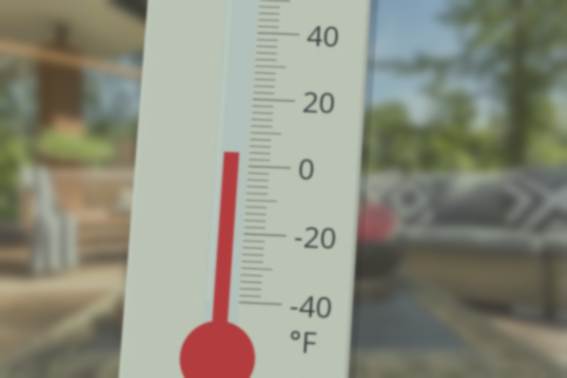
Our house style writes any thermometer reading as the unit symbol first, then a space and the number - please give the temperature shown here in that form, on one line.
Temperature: °F 4
